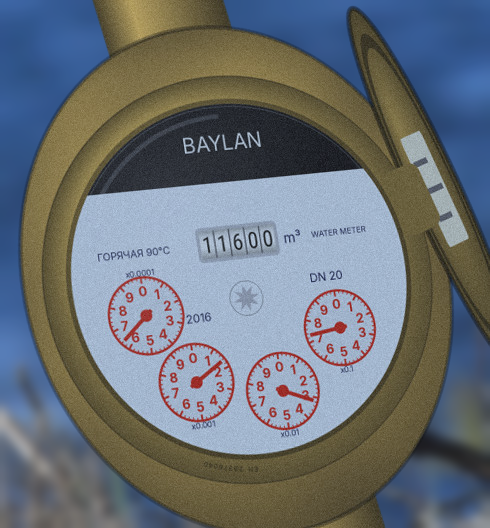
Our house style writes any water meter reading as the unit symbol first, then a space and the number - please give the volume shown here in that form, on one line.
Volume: m³ 11600.7316
